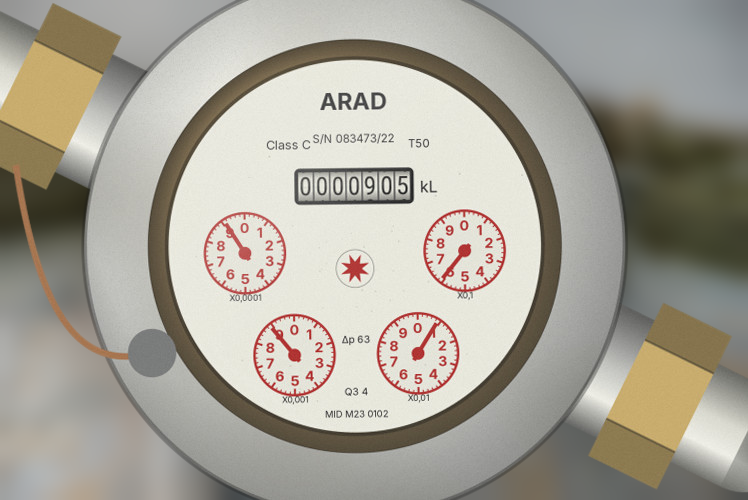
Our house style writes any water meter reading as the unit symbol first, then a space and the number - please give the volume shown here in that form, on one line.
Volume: kL 905.6089
